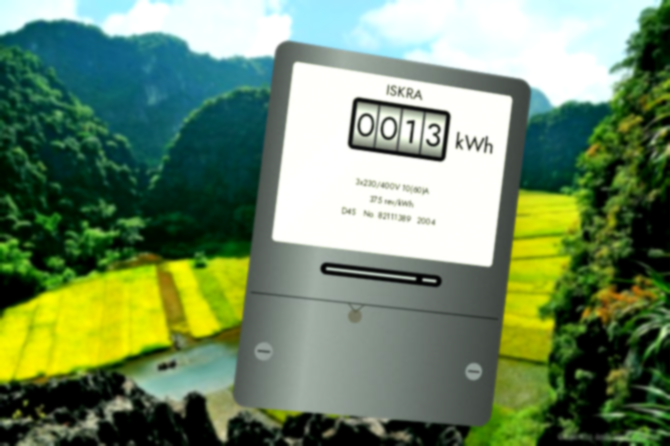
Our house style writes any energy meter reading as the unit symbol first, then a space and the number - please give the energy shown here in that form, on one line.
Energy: kWh 13
